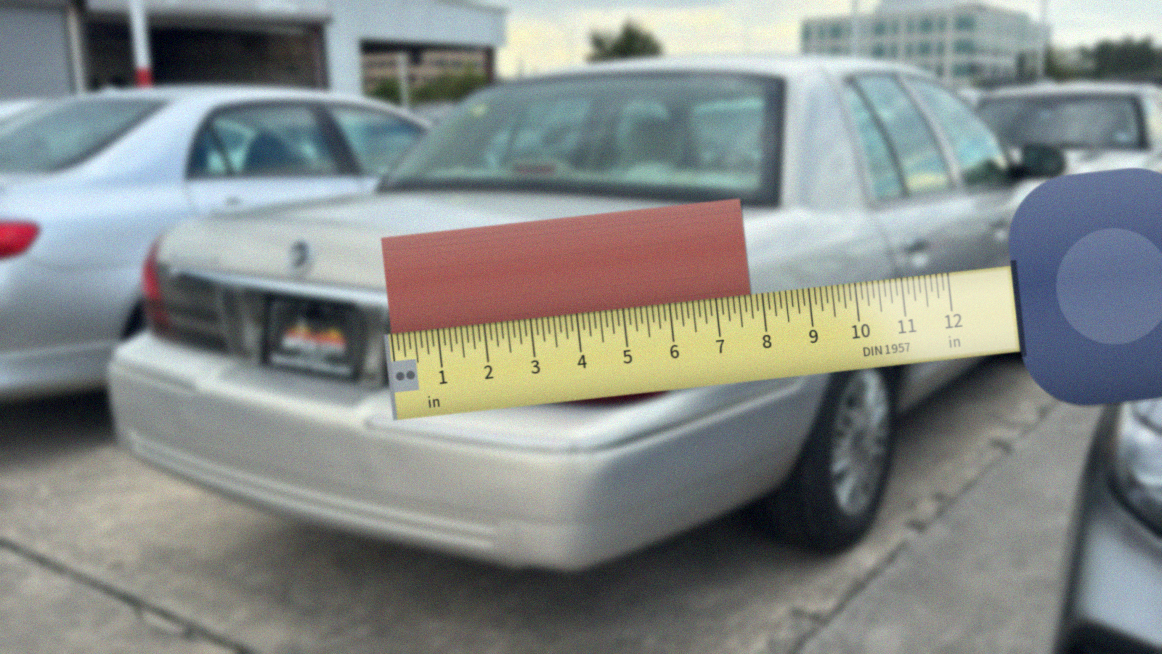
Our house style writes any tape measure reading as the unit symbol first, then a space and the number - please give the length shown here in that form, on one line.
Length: in 7.75
